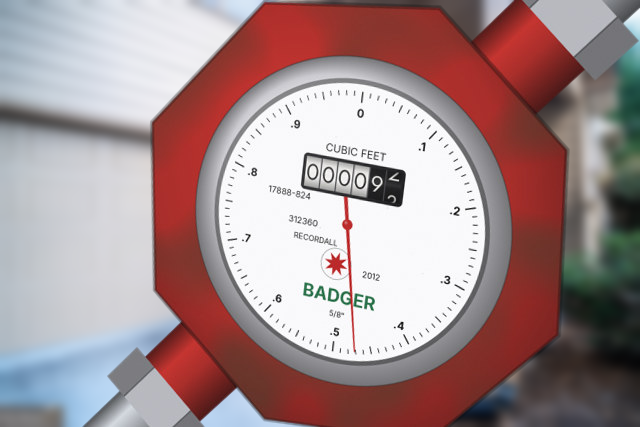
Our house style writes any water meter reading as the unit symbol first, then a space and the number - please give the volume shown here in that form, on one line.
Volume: ft³ 92.47
